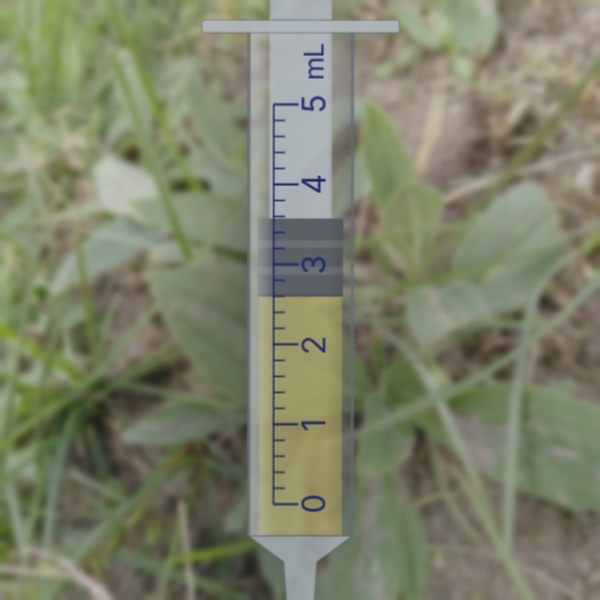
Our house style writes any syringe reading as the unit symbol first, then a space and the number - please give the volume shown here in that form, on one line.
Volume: mL 2.6
